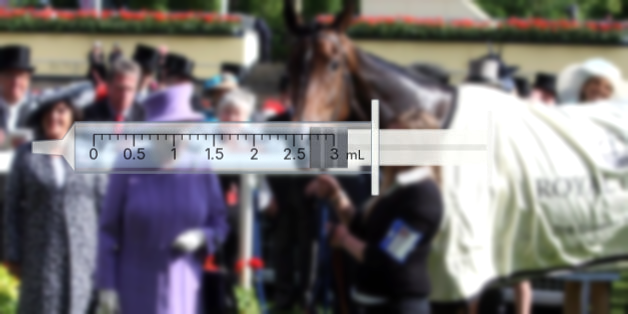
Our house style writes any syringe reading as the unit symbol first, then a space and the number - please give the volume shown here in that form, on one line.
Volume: mL 2.7
